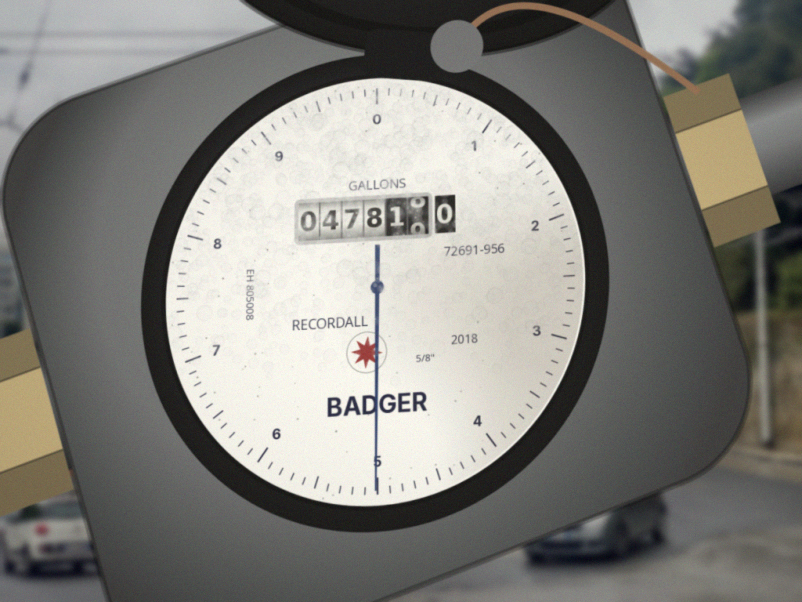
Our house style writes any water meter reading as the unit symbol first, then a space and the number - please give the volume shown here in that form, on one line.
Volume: gal 478185.0
